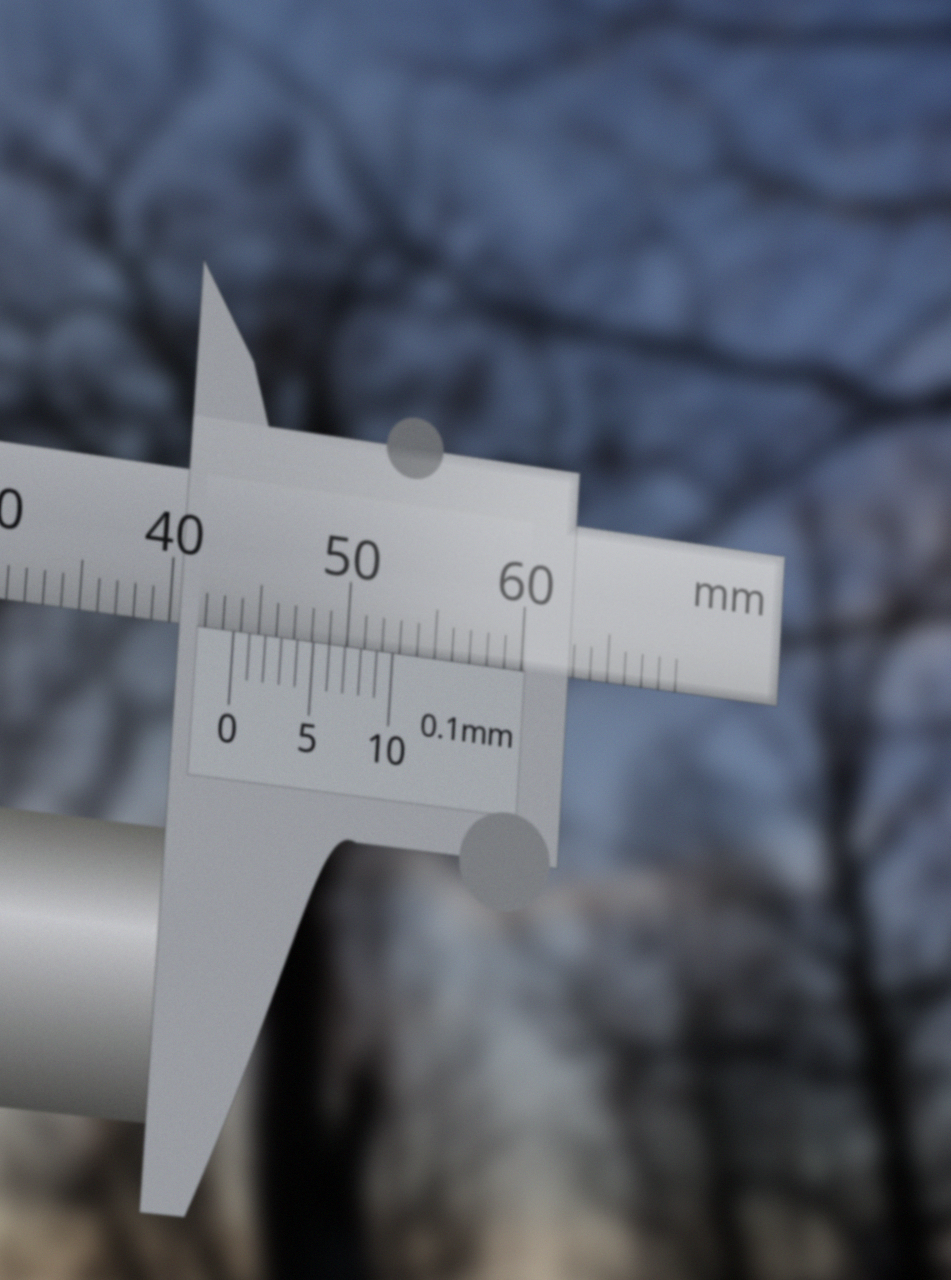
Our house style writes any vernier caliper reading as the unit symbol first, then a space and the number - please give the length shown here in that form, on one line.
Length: mm 43.6
